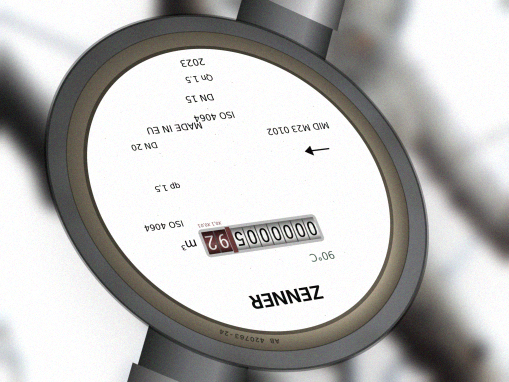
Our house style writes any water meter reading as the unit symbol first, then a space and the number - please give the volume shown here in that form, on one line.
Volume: m³ 5.92
